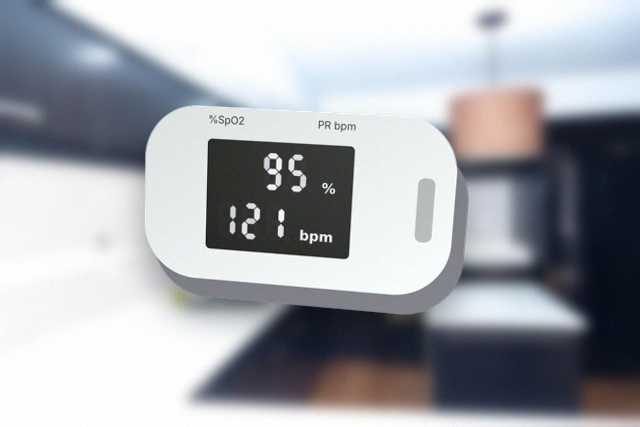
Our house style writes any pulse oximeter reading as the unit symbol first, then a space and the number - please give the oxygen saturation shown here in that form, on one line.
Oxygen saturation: % 95
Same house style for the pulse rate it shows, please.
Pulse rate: bpm 121
